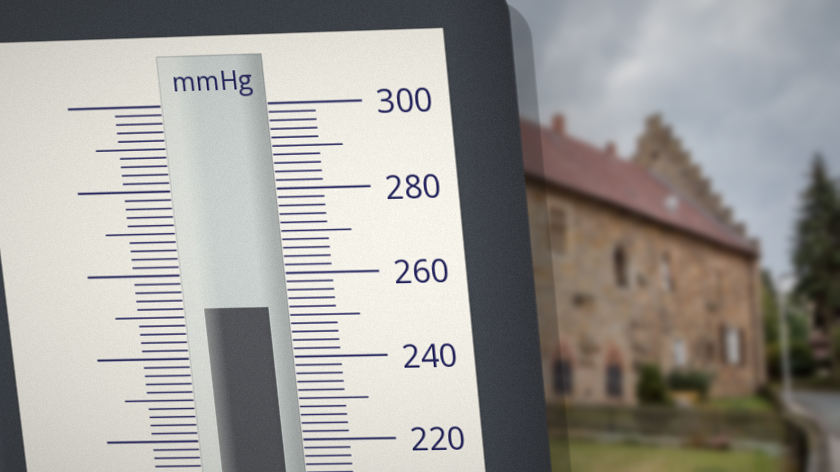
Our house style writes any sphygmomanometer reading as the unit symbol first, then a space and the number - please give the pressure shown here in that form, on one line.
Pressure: mmHg 252
